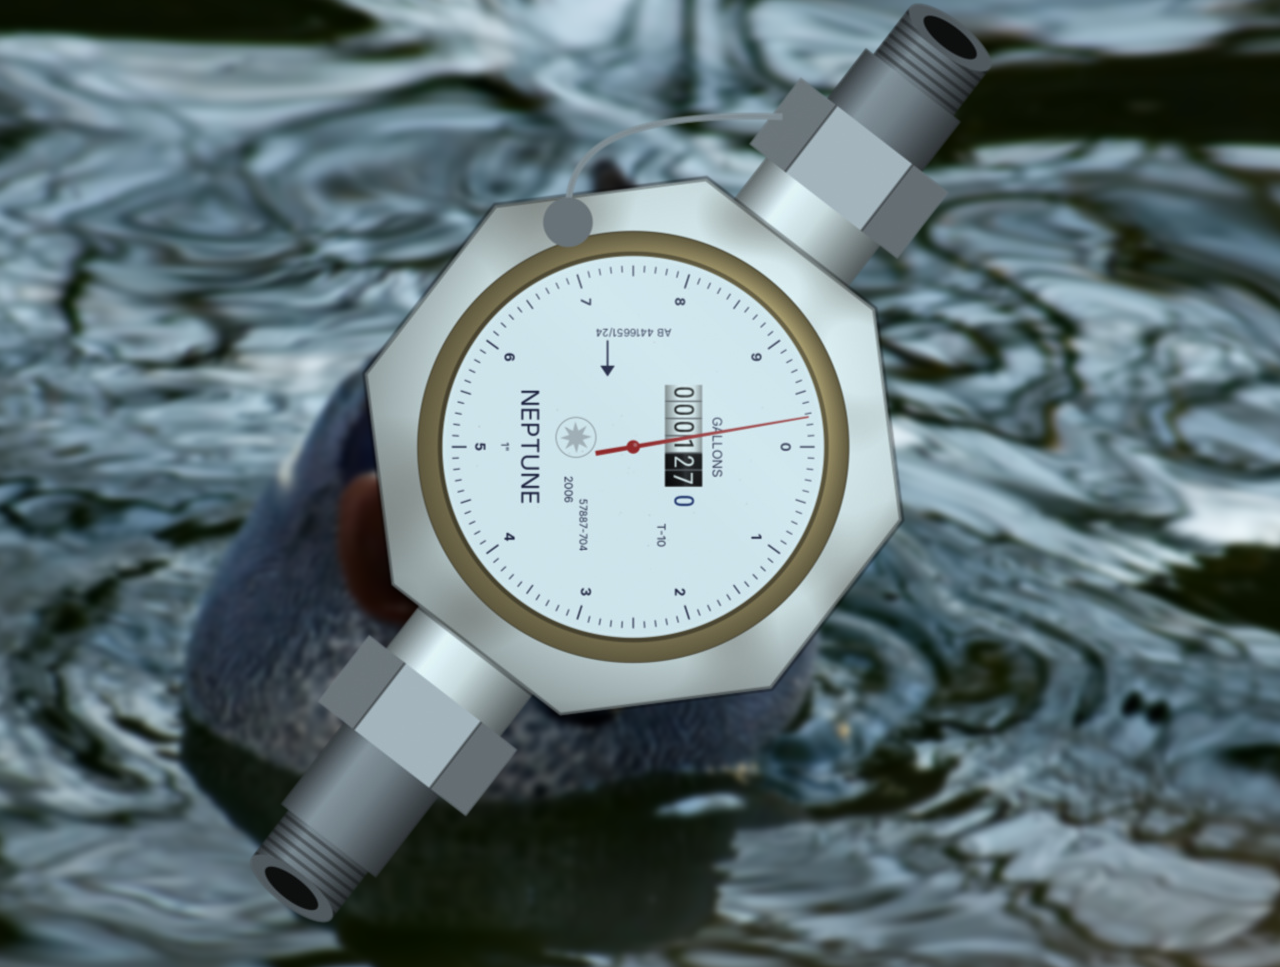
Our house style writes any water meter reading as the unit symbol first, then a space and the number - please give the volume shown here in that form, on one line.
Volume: gal 1269.7
